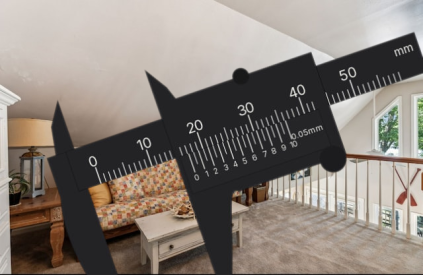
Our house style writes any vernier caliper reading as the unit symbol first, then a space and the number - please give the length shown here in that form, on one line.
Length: mm 17.2
